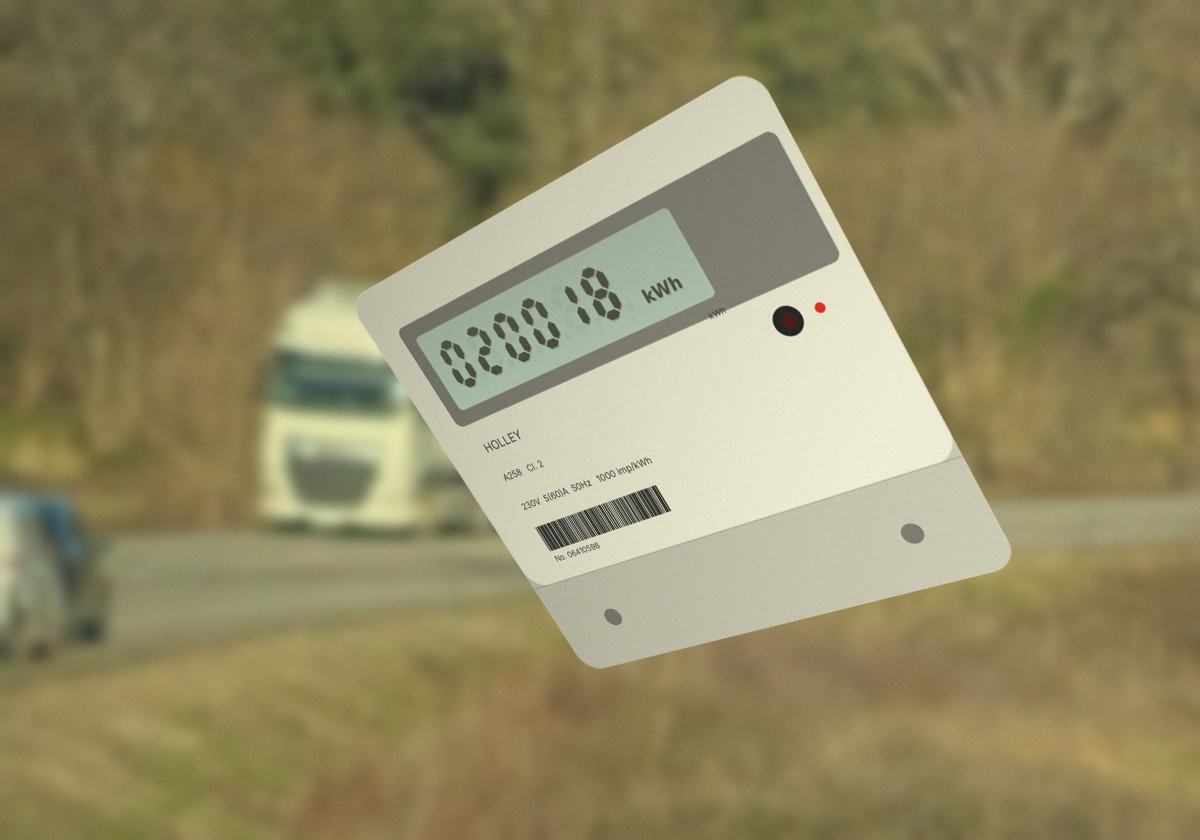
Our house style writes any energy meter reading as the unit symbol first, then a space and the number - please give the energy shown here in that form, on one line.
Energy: kWh 20018
